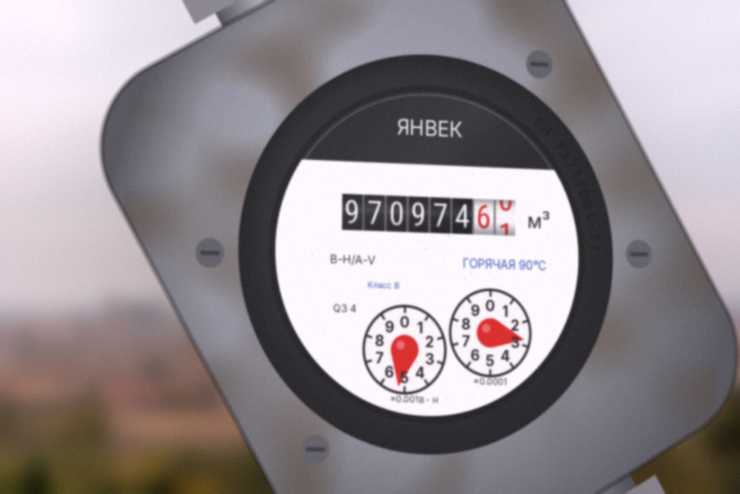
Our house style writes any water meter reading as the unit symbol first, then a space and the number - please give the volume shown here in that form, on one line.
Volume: m³ 970974.6052
